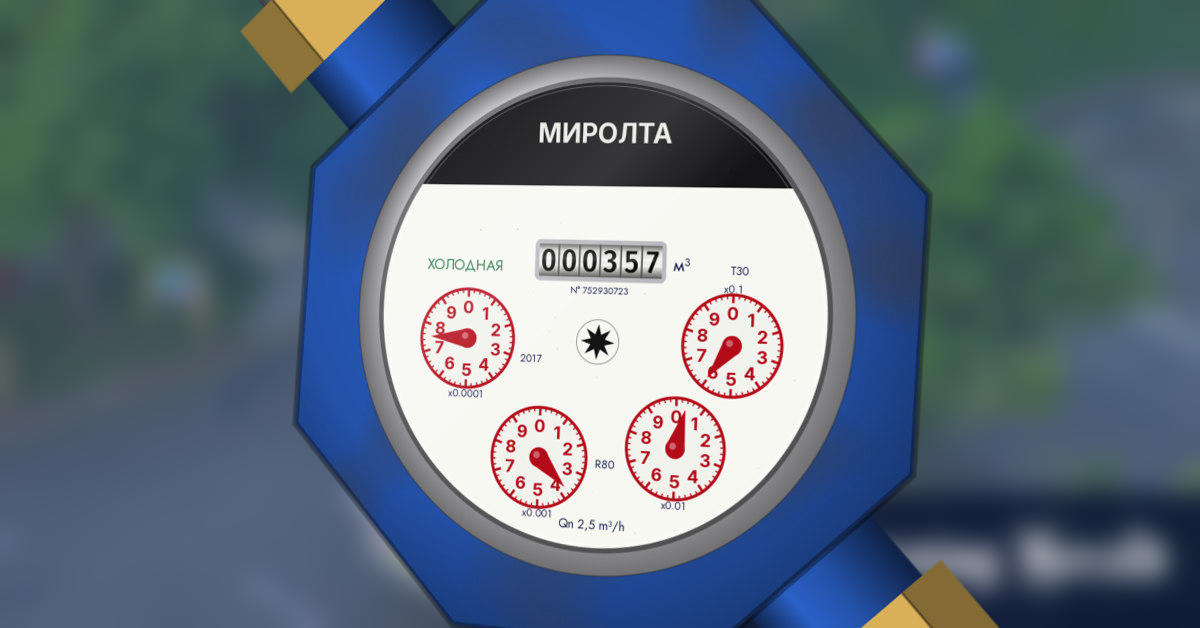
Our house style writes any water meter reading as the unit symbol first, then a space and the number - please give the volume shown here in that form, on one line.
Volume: m³ 357.6037
